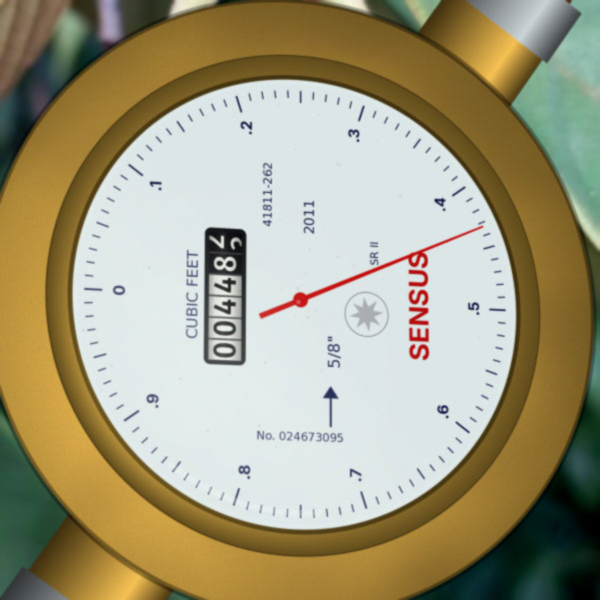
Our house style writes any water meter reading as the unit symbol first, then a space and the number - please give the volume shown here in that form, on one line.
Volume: ft³ 4482.43
